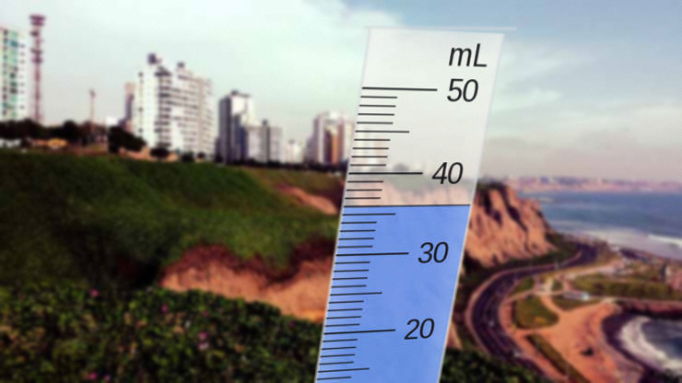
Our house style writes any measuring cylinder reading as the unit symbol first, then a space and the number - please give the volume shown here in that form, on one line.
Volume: mL 36
